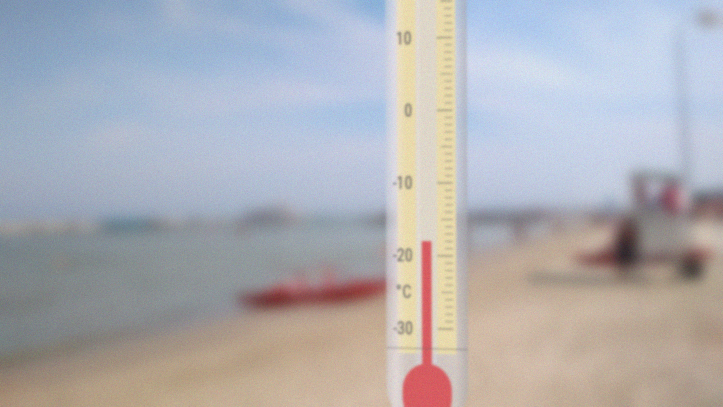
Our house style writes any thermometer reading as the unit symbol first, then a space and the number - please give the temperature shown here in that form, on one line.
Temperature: °C -18
